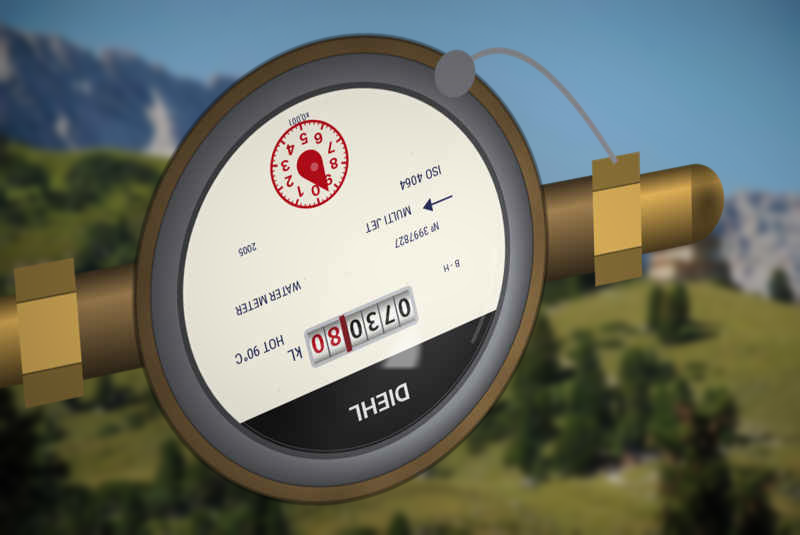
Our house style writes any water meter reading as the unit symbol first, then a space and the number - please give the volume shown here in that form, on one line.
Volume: kL 730.799
